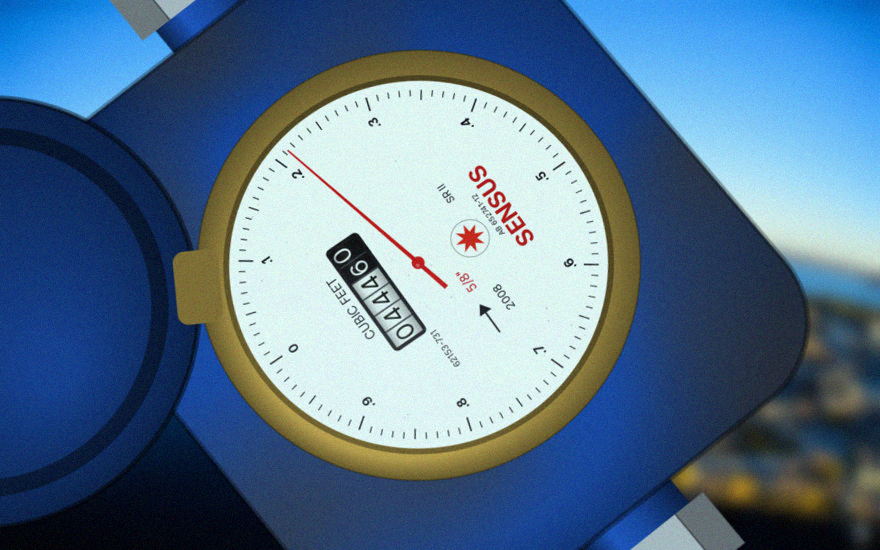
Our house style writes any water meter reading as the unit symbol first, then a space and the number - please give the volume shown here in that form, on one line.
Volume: ft³ 44460.21
